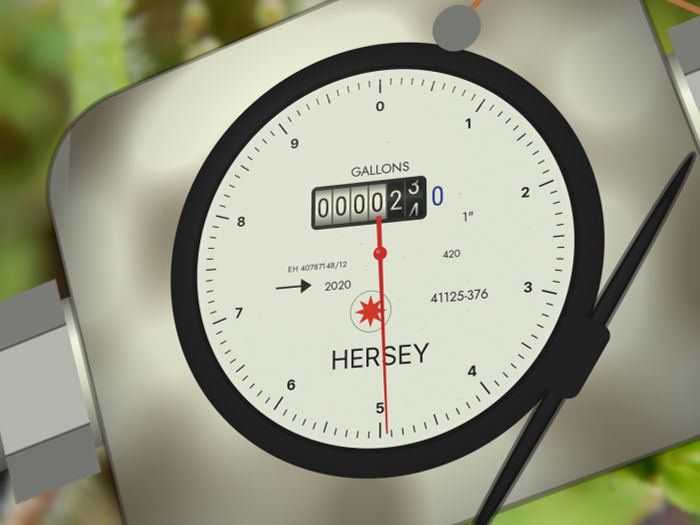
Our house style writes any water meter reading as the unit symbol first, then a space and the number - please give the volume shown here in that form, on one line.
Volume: gal 234.9
